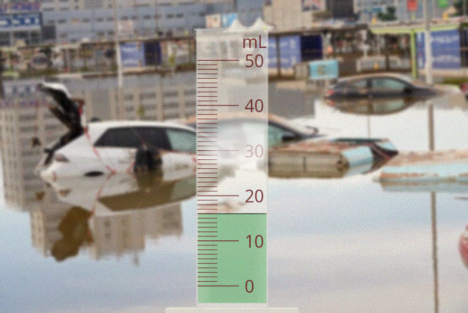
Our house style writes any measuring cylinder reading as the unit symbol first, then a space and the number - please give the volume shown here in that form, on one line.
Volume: mL 16
